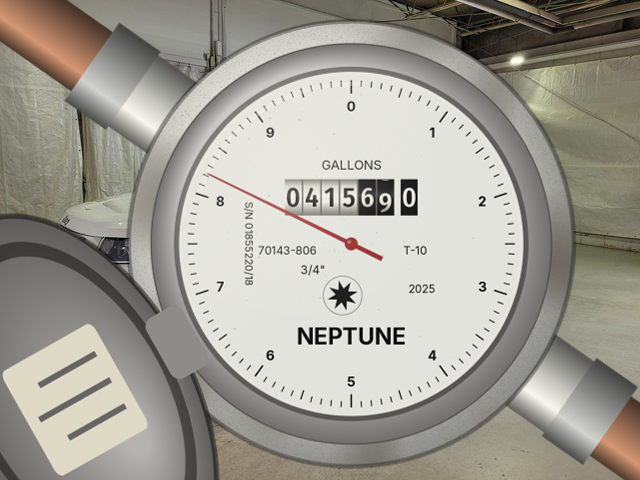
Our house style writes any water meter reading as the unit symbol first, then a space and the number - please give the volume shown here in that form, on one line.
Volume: gal 415688.2
